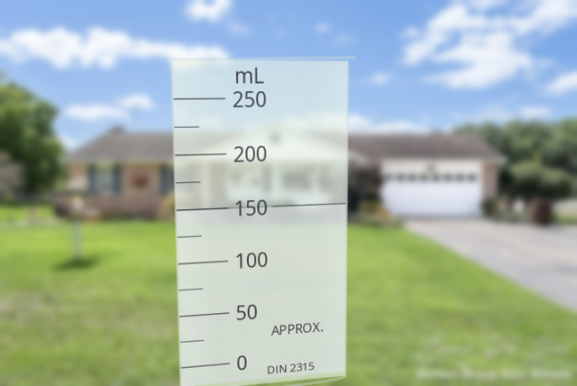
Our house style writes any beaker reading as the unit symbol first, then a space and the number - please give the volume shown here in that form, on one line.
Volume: mL 150
